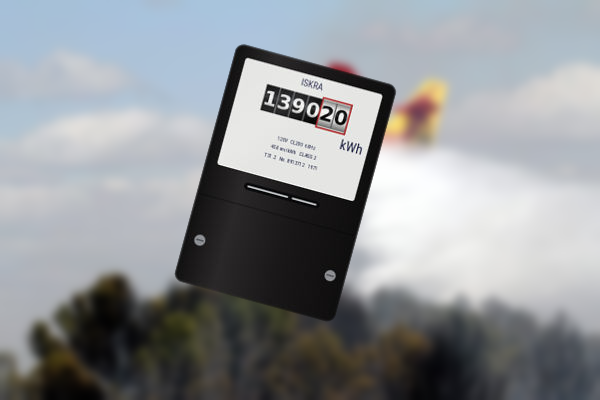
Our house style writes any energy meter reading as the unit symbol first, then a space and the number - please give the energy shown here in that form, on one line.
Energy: kWh 1390.20
